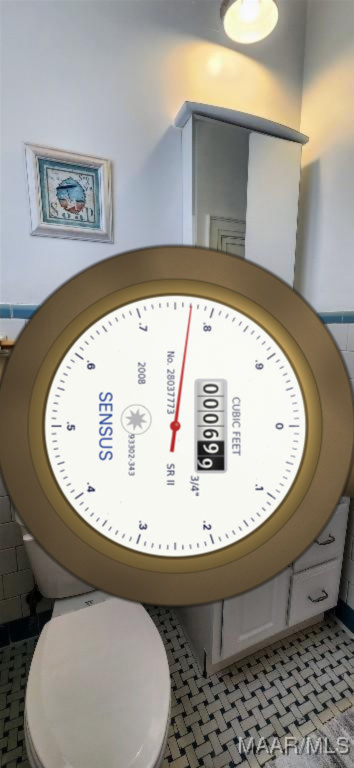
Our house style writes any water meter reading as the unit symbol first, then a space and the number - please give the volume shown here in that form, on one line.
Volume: ft³ 698.77
